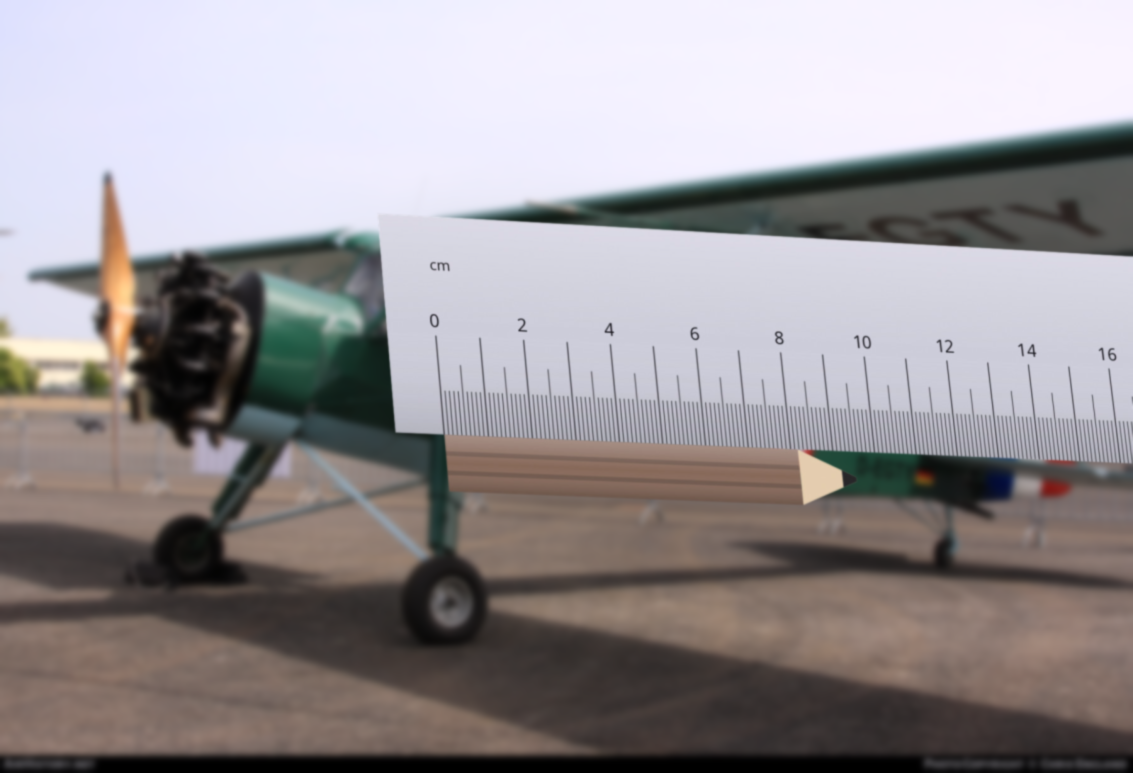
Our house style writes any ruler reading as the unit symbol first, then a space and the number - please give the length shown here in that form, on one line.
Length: cm 9.5
